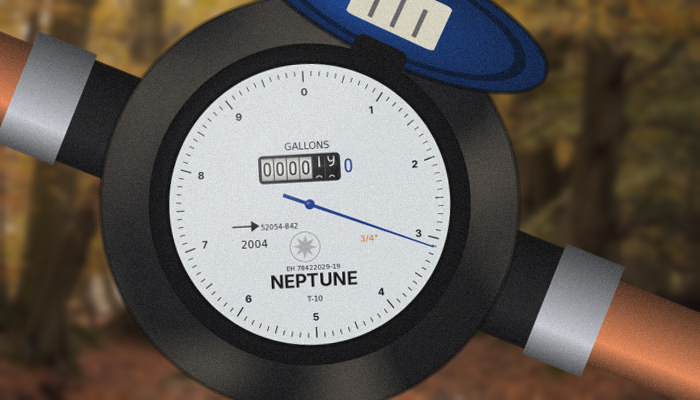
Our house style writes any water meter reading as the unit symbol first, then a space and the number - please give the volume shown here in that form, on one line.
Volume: gal 193.1
